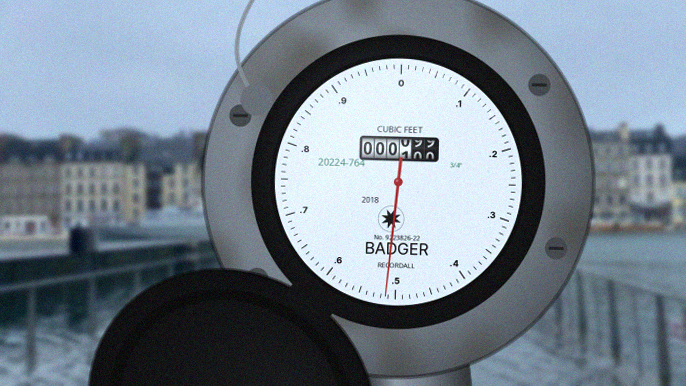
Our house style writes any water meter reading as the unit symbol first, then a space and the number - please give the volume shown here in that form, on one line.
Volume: ft³ 99.51
